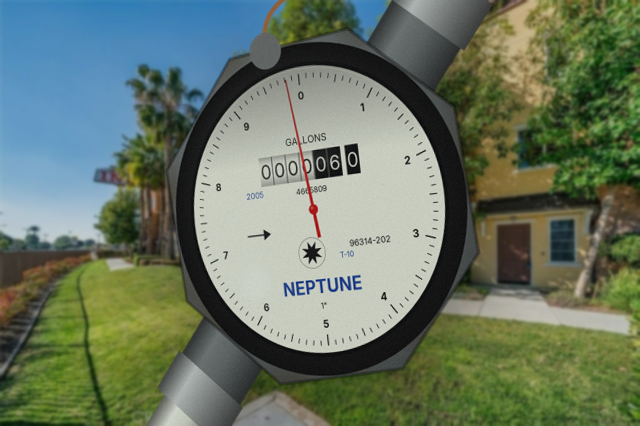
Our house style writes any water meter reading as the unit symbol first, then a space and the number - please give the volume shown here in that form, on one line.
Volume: gal 59.8
